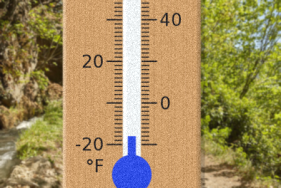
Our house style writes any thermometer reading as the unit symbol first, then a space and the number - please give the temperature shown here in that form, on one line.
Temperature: °F -16
